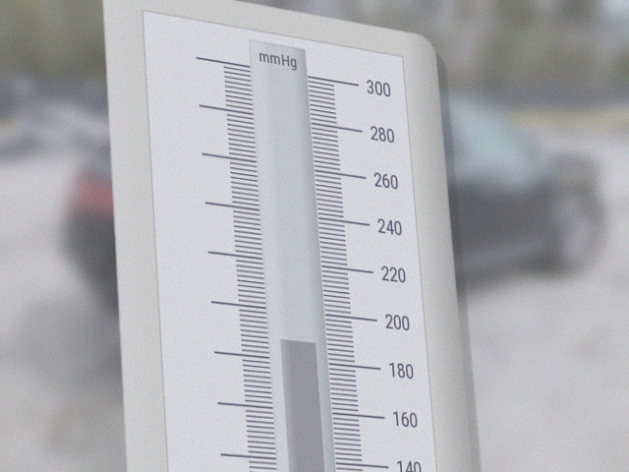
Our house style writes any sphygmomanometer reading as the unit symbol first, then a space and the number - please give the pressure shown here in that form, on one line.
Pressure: mmHg 188
